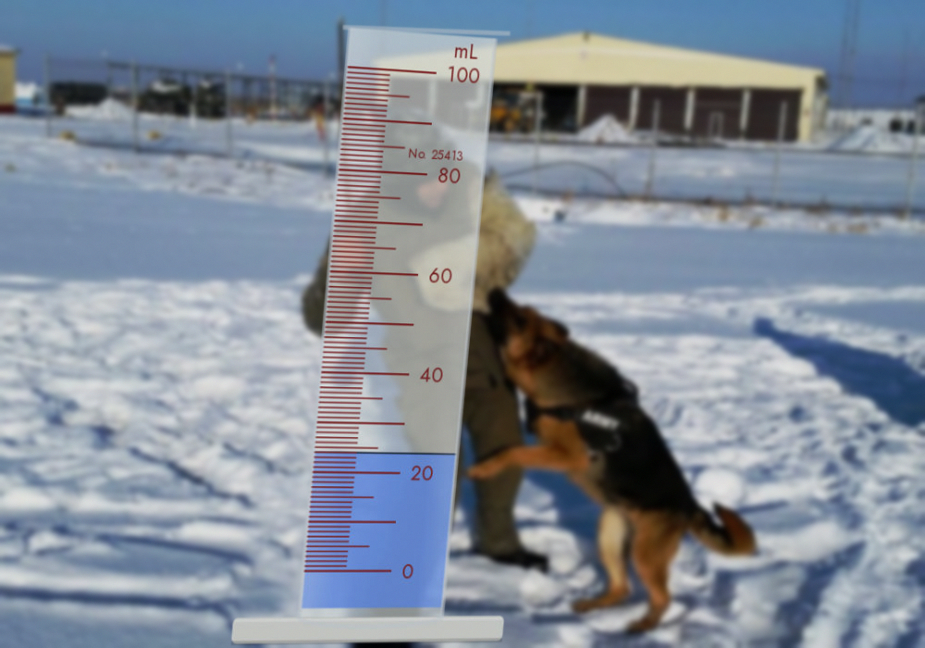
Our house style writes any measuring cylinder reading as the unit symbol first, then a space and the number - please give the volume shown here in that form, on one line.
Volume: mL 24
